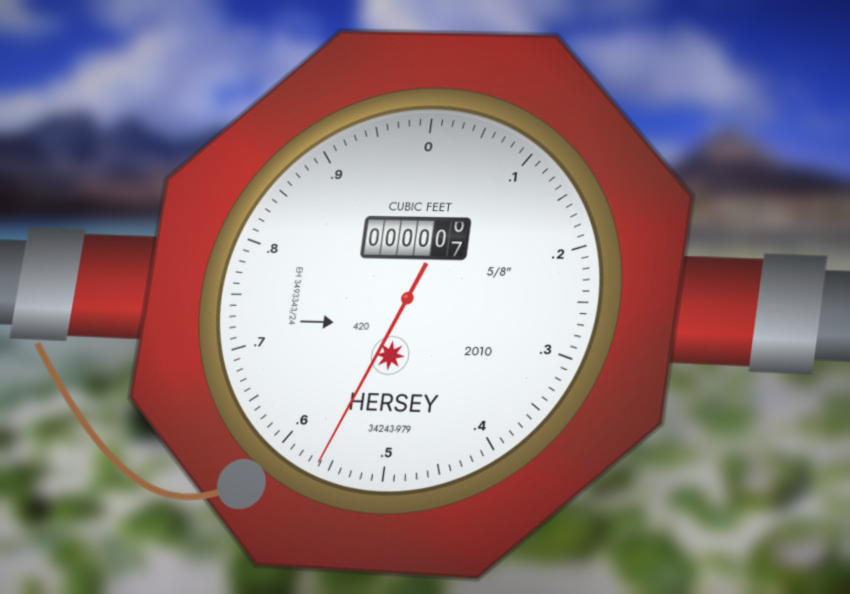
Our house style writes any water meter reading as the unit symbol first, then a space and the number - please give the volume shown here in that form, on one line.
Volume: ft³ 6.56
